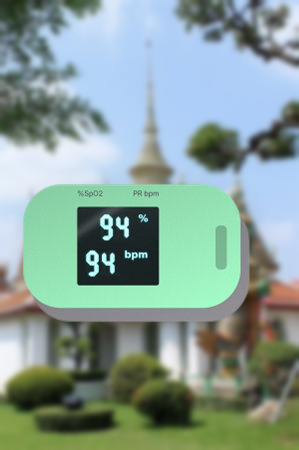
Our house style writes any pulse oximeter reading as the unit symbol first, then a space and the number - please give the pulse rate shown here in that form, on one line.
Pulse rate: bpm 94
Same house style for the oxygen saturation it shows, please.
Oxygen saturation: % 94
